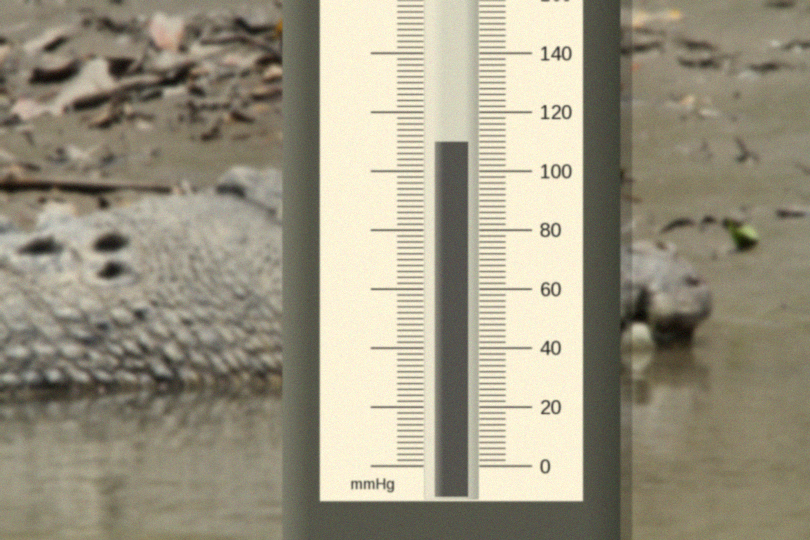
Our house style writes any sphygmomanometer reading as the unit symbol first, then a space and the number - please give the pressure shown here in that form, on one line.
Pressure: mmHg 110
